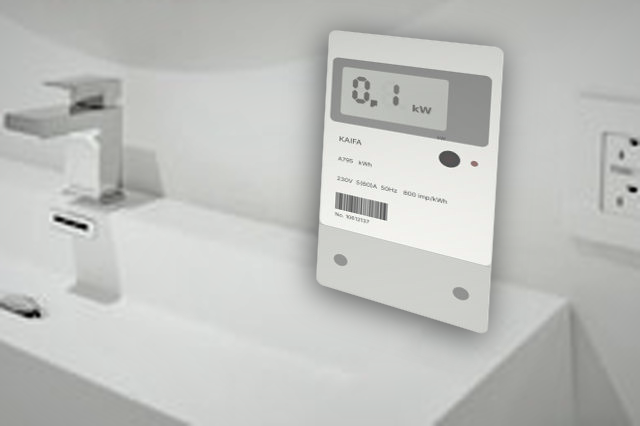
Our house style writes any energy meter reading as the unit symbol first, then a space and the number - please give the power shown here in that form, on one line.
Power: kW 0.1
